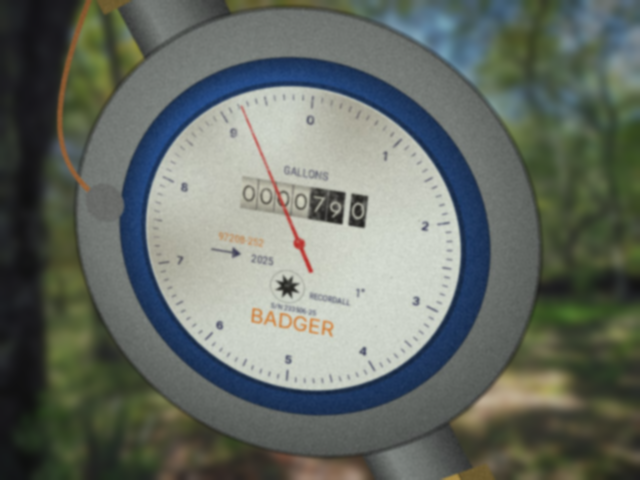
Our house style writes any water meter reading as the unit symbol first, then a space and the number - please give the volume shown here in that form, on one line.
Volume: gal 789.2
